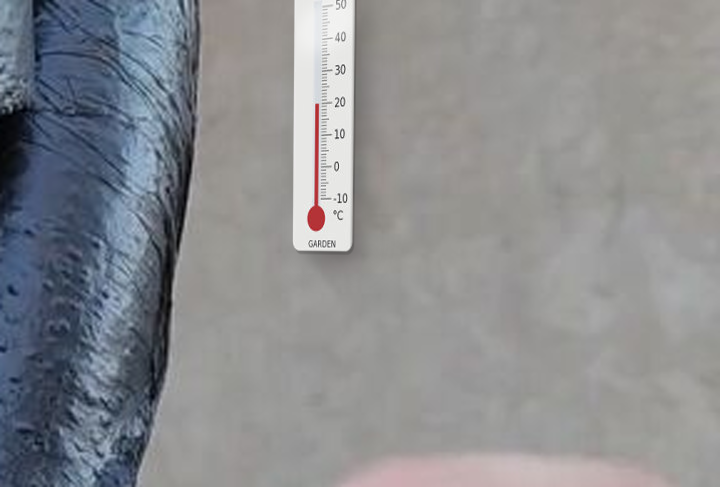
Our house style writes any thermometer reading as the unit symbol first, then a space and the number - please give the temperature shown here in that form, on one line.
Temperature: °C 20
